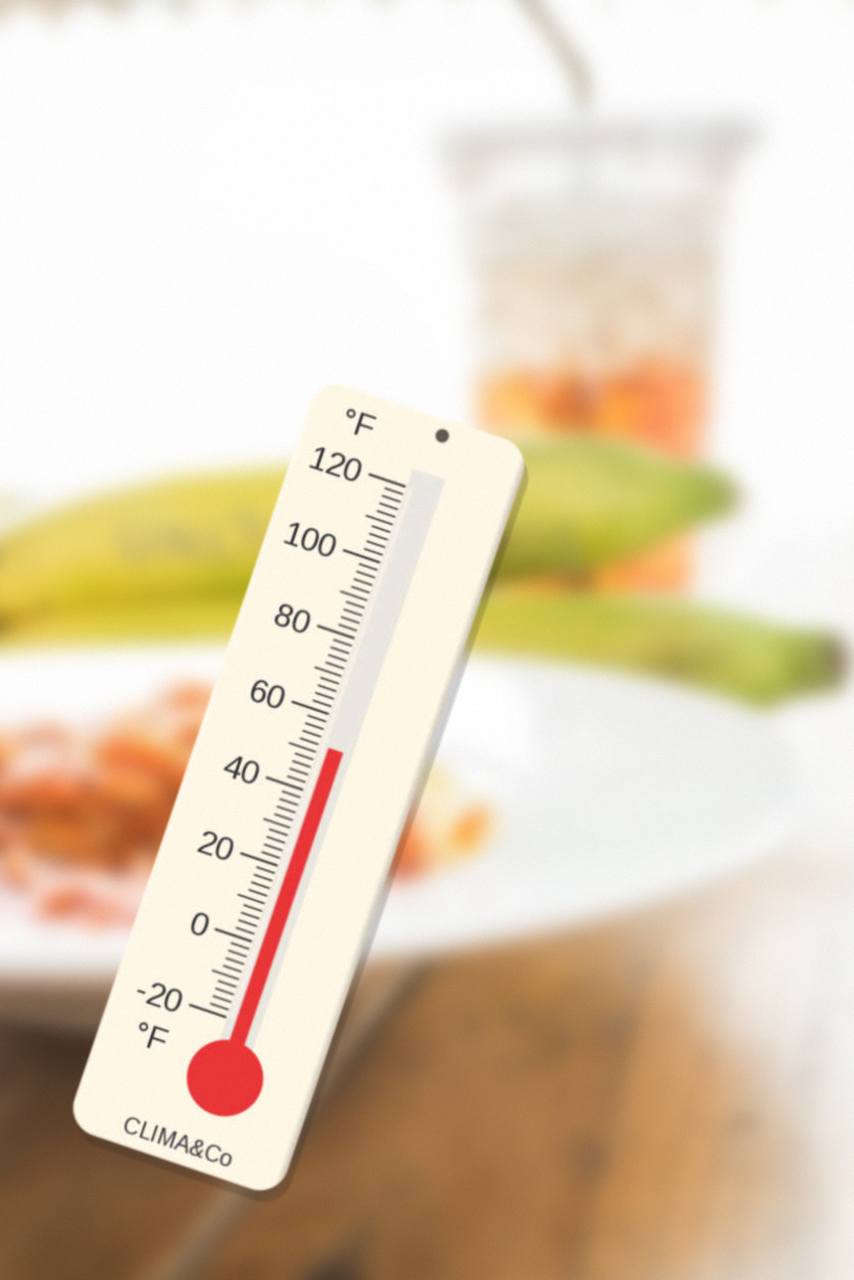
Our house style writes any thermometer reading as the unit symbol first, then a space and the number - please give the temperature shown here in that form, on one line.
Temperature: °F 52
